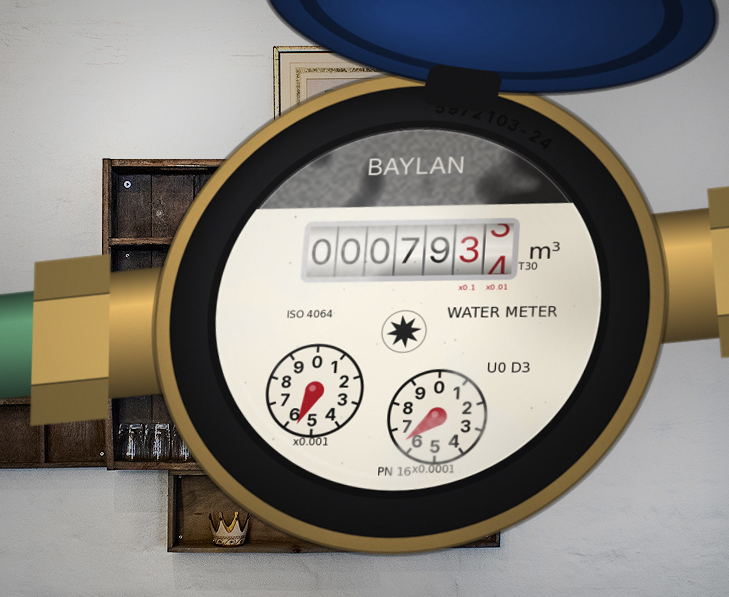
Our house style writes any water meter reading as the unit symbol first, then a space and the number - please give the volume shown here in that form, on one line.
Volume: m³ 79.3356
